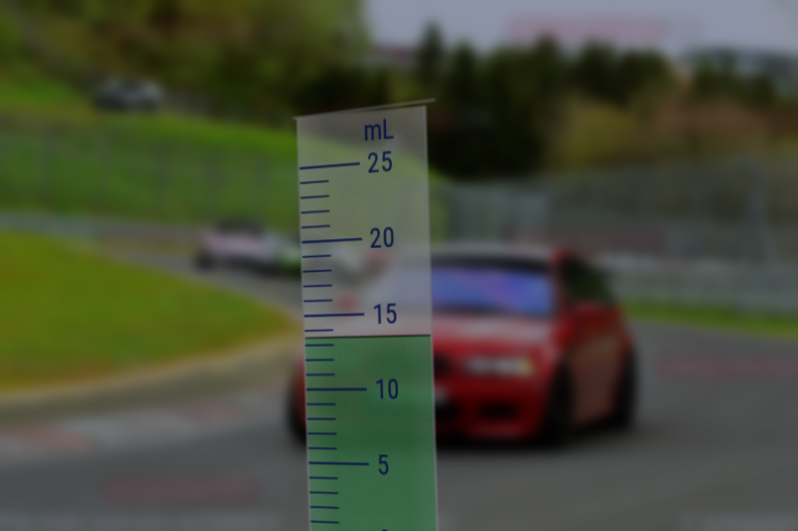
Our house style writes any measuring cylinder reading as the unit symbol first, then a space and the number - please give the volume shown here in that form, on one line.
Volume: mL 13.5
